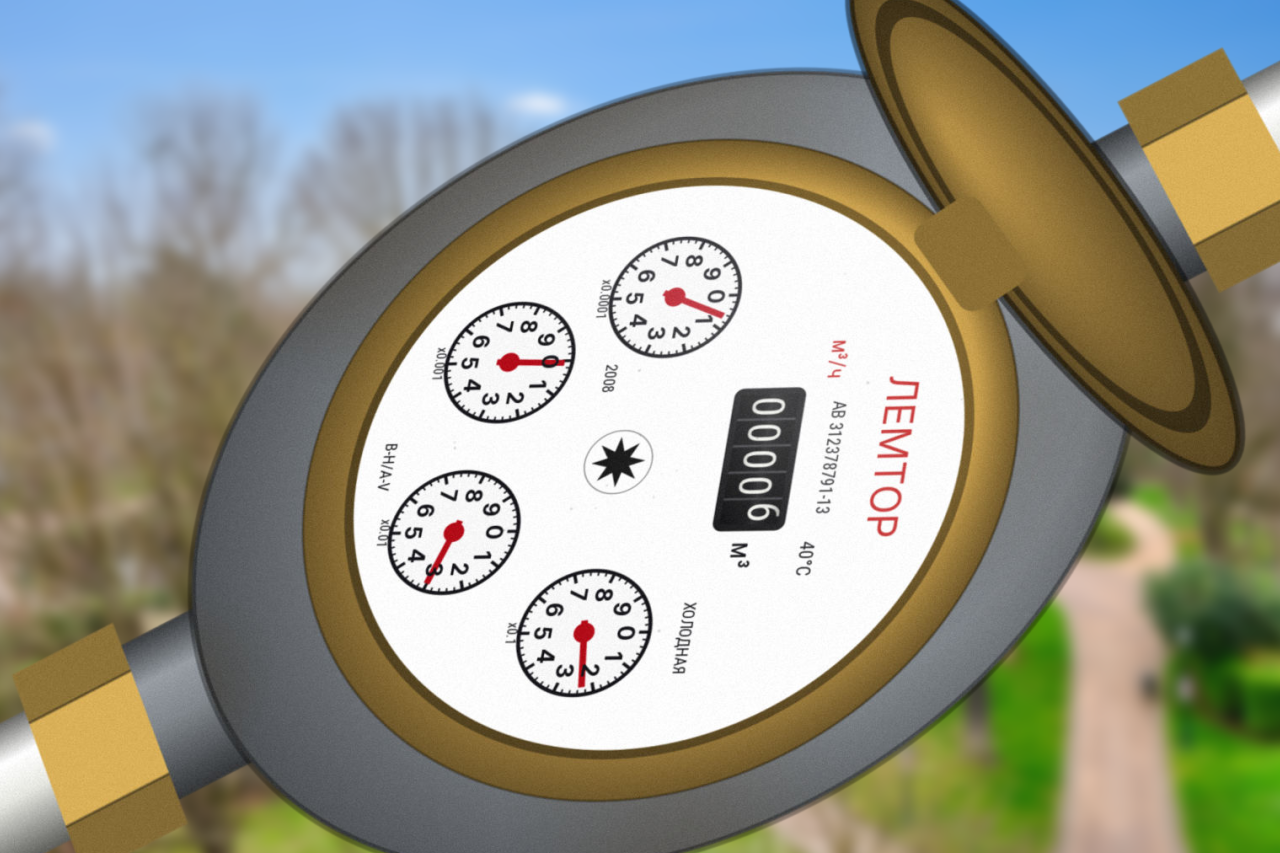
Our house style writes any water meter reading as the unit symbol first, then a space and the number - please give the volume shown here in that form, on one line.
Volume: m³ 6.2300
